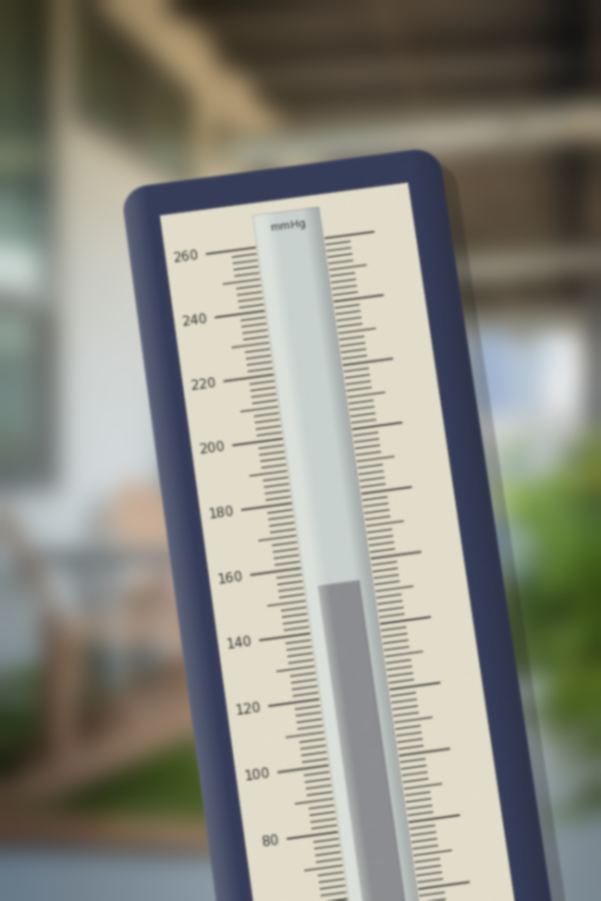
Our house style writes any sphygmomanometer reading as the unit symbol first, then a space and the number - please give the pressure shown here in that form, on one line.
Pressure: mmHg 154
